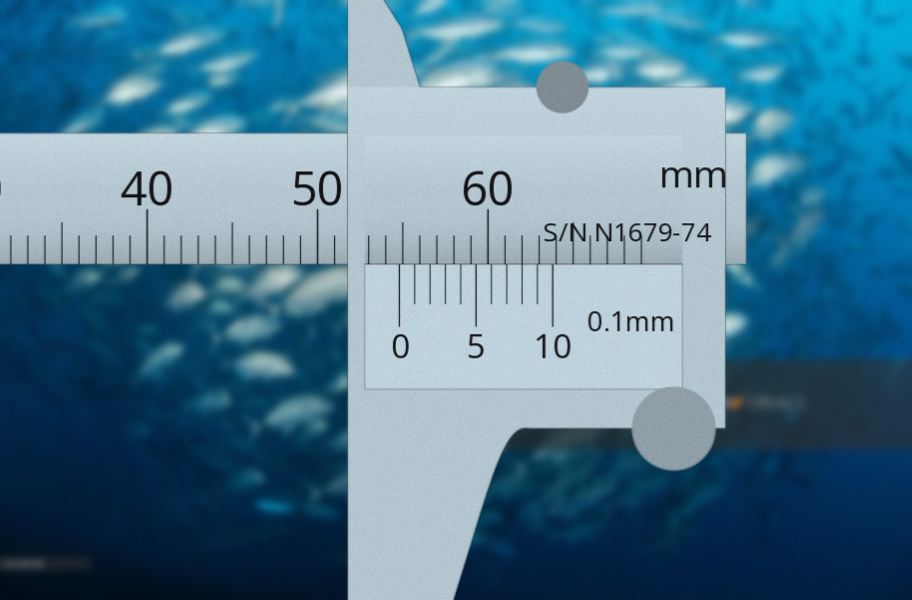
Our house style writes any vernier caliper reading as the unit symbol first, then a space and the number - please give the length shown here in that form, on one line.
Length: mm 54.8
